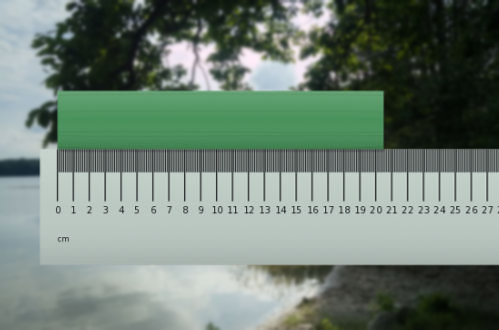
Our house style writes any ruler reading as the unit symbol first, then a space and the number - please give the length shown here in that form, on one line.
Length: cm 20.5
